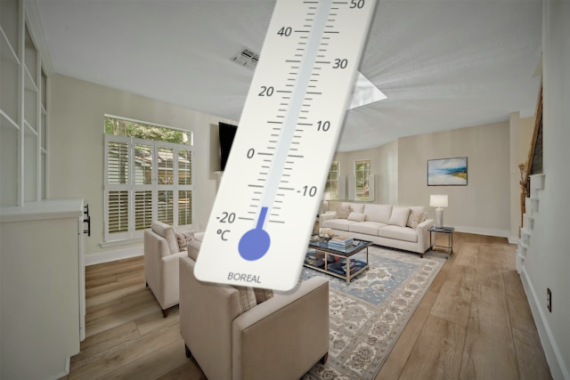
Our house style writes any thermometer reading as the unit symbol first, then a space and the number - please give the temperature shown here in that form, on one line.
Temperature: °C -16
